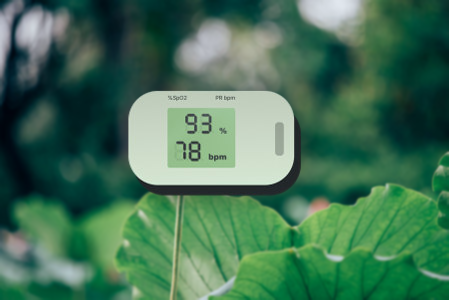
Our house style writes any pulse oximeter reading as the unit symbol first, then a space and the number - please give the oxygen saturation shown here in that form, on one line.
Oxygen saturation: % 93
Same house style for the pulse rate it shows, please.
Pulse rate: bpm 78
